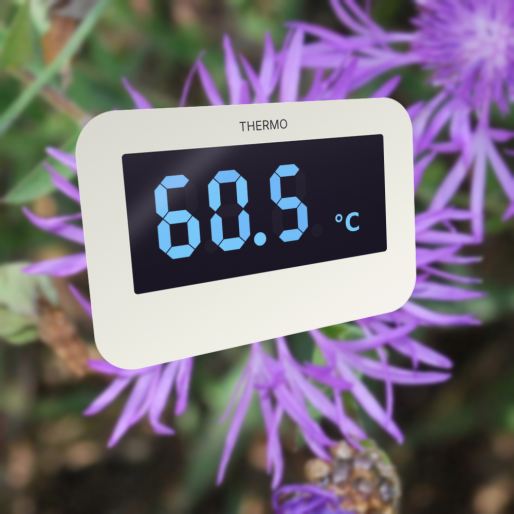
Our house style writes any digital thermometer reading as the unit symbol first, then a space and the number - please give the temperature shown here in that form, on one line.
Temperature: °C 60.5
